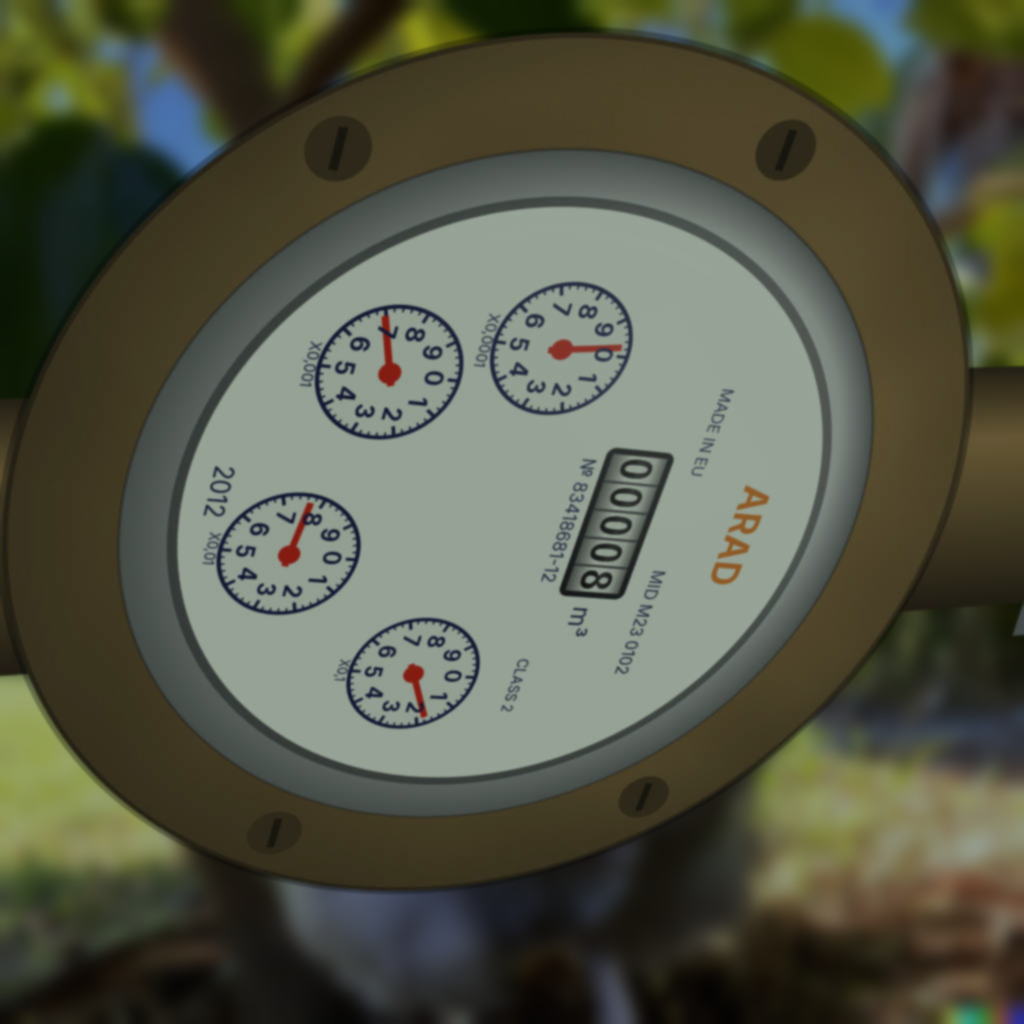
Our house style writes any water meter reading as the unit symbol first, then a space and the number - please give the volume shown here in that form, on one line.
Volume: m³ 8.1769
